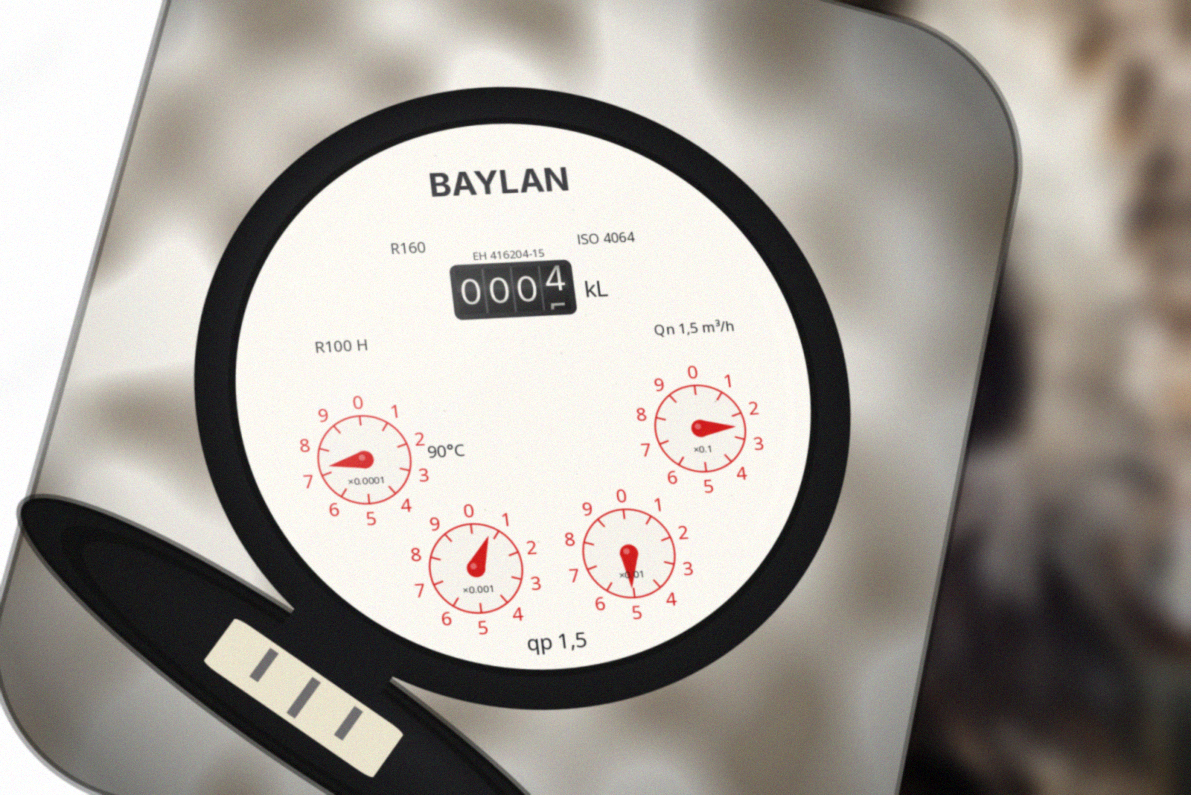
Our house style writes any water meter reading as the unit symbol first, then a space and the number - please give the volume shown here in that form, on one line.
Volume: kL 4.2507
